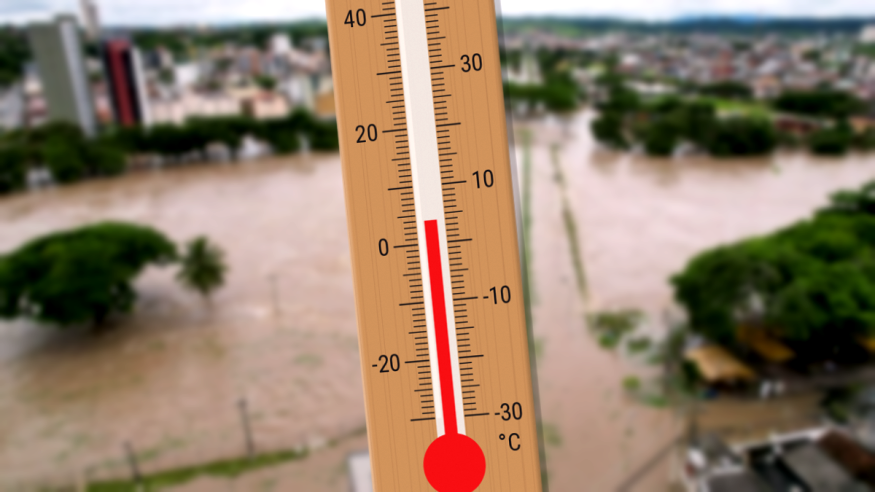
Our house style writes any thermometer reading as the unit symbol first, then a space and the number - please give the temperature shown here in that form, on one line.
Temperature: °C 4
